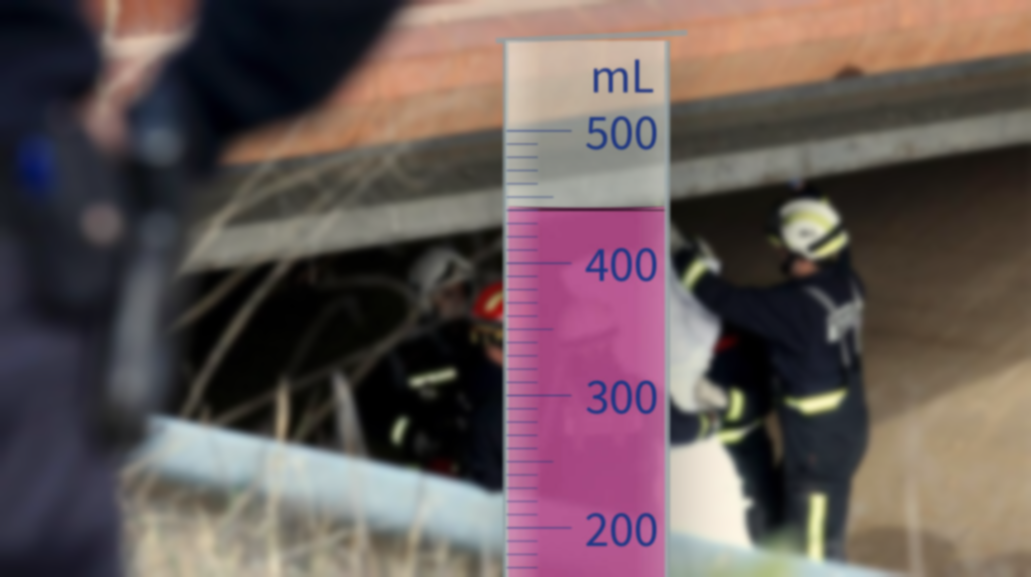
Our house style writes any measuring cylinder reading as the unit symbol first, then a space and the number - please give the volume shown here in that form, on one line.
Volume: mL 440
